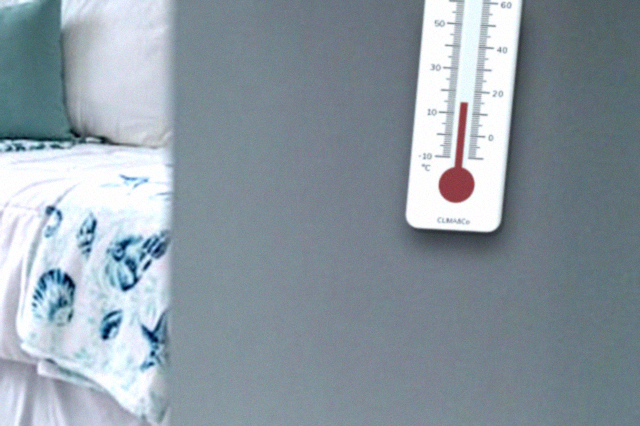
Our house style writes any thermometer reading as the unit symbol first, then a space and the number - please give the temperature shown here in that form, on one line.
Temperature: °C 15
